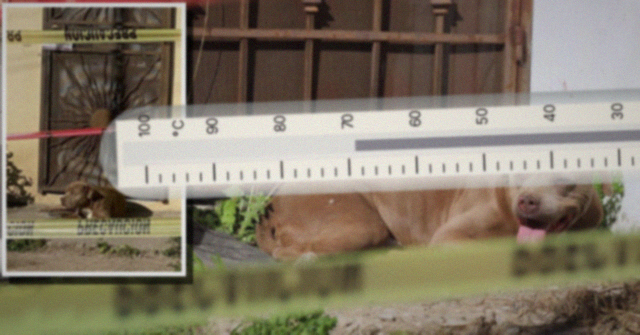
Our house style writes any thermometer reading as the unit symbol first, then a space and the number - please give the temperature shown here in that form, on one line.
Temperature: °C 69
